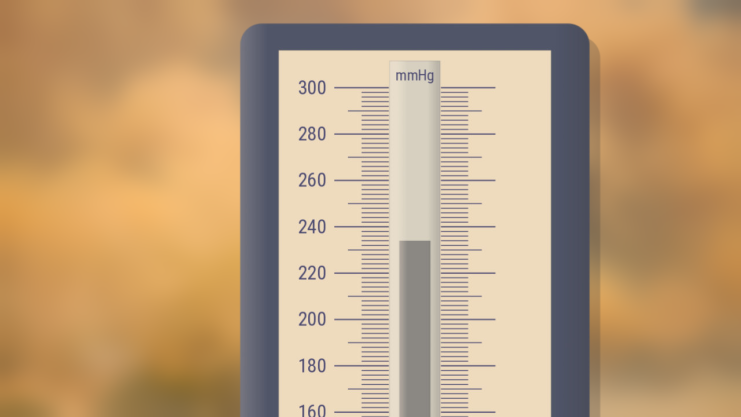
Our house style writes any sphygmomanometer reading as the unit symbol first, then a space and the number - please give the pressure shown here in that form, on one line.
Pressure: mmHg 234
